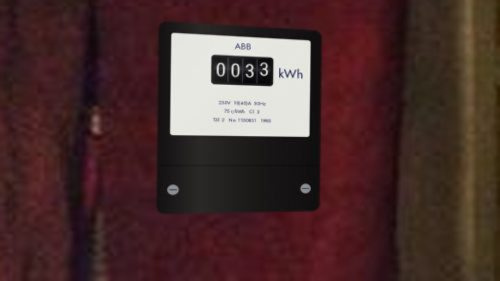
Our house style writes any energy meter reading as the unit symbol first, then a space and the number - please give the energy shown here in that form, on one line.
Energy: kWh 33
